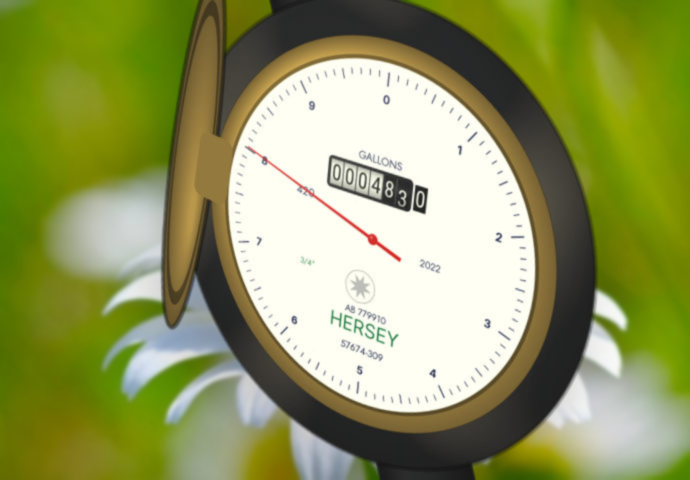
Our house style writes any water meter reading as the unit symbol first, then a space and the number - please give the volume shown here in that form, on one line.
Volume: gal 4828.0
